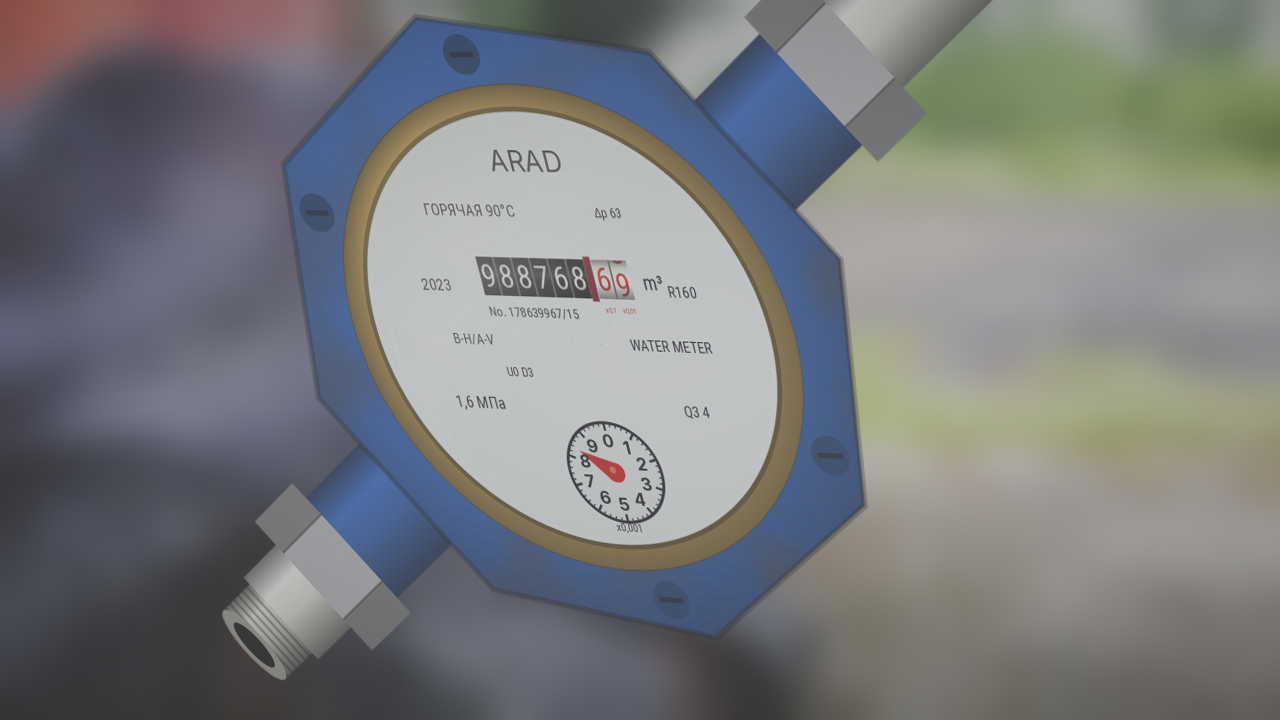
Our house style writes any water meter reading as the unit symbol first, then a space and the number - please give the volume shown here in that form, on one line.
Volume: m³ 988768.688
